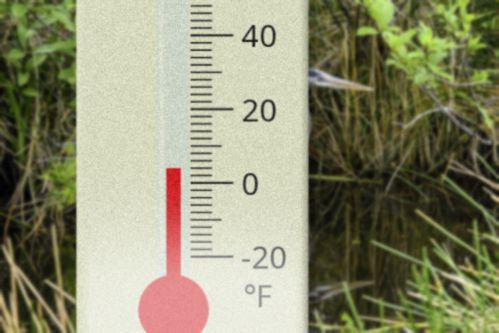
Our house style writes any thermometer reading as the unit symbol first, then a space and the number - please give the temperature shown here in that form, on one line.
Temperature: °F 4
